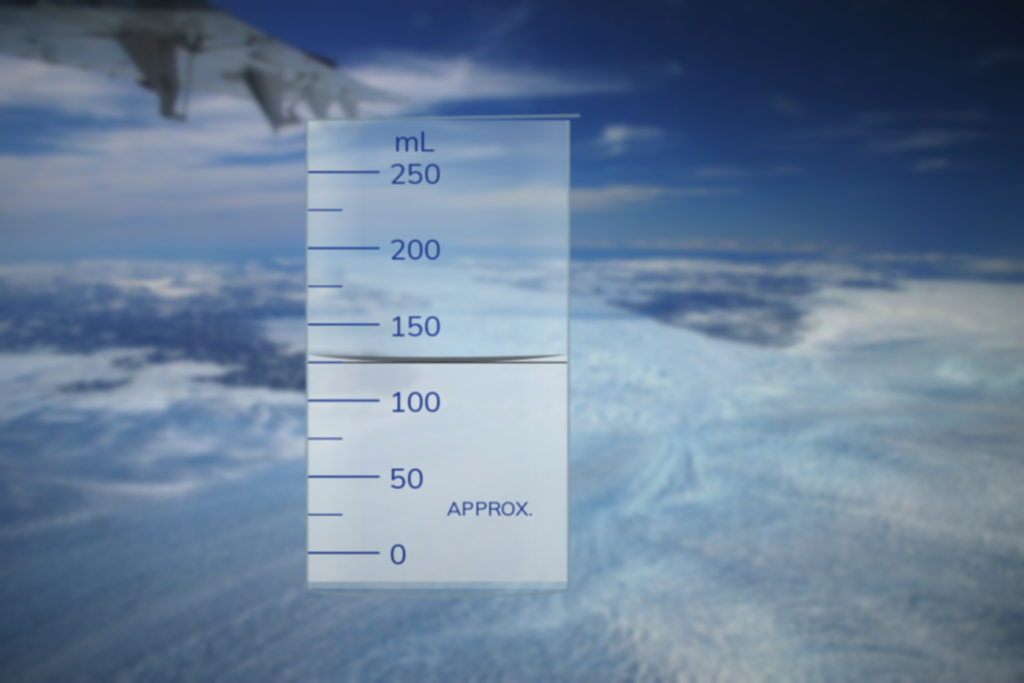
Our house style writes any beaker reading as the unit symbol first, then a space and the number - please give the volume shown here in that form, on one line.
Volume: mL 125
